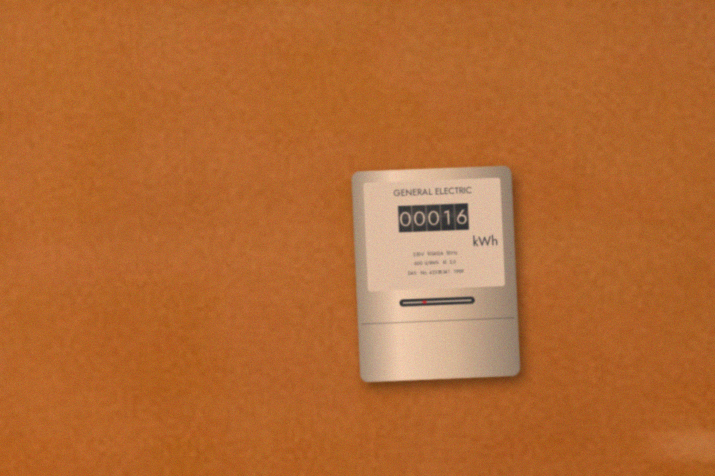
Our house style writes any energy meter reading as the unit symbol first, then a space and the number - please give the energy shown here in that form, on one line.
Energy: kWh 16
